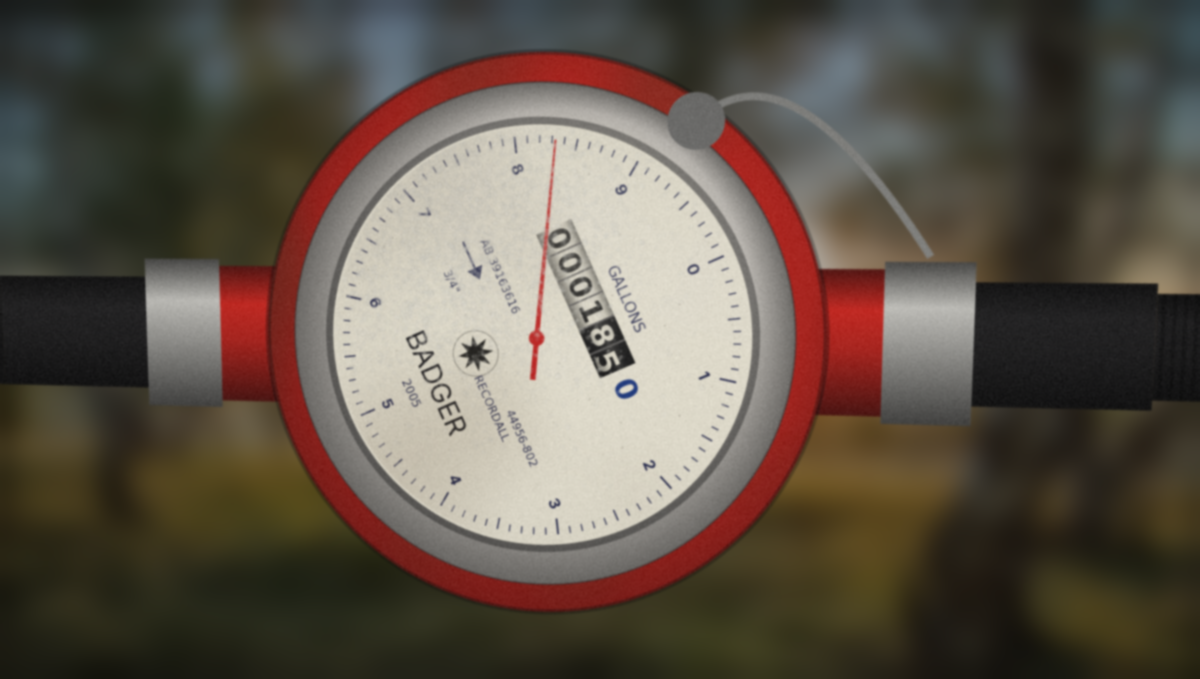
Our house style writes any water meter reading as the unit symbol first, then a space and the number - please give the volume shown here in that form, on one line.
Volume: gal 1848.3
